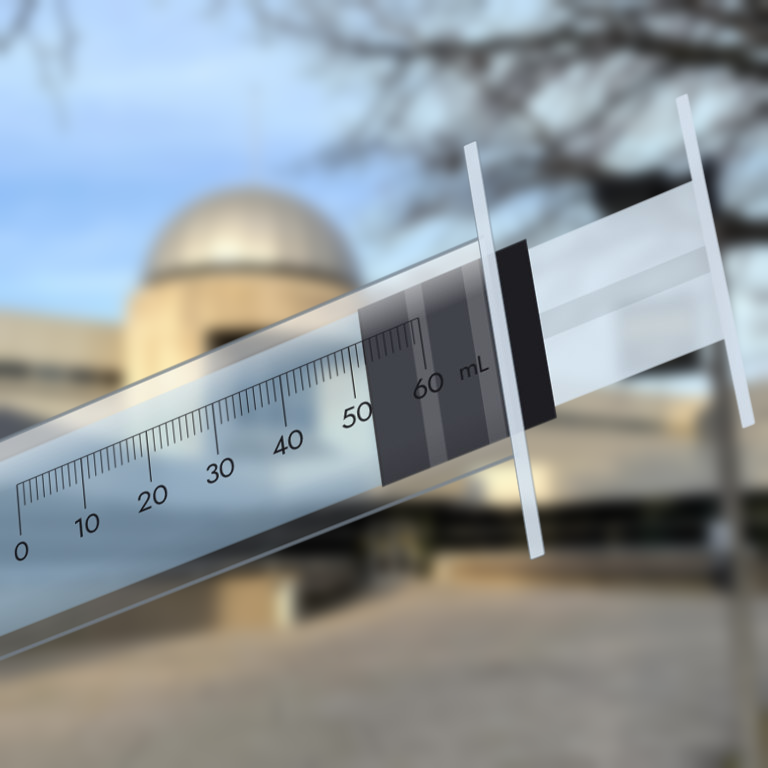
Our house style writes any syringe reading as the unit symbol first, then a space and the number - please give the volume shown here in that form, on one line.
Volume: mL 52
